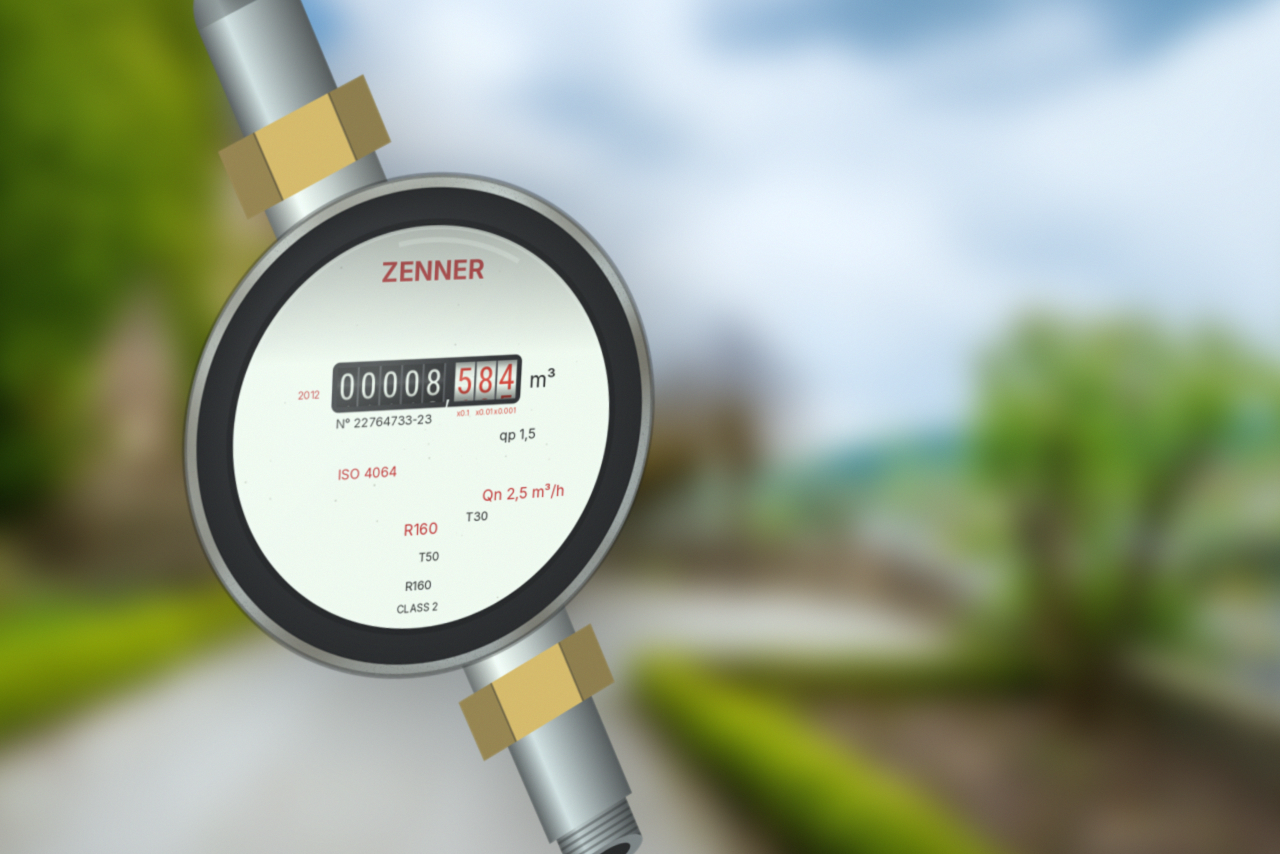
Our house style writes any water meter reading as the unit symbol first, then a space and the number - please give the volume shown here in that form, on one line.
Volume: m³ 8.584
